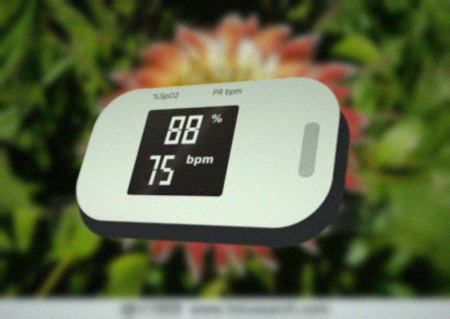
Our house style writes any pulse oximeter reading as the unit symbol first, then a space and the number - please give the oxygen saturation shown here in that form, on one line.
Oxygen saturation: % 88
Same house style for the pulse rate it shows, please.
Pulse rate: bpm 75
